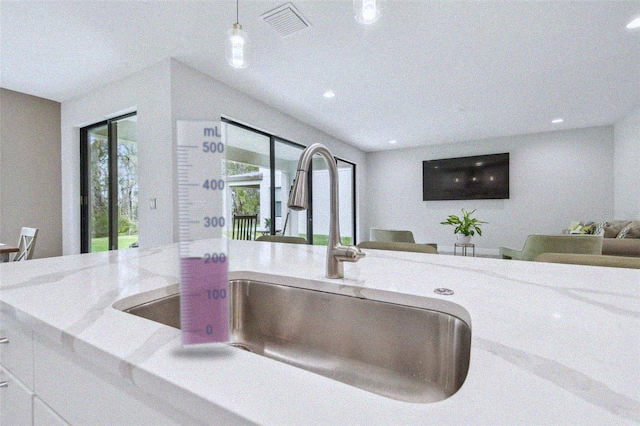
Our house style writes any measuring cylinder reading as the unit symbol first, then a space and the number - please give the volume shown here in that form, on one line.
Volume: mL 200
